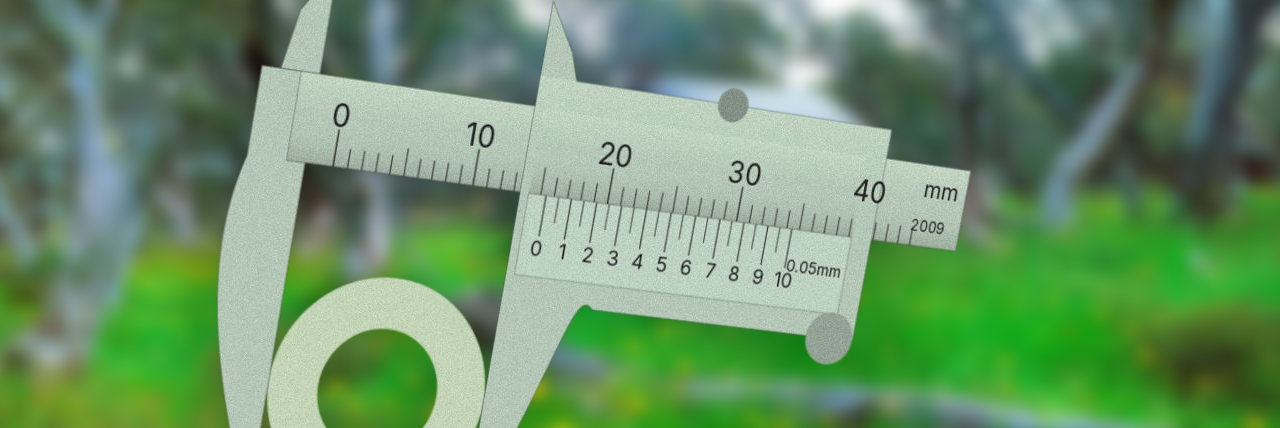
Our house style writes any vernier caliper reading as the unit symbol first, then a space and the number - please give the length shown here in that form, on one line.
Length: mm 15.4
